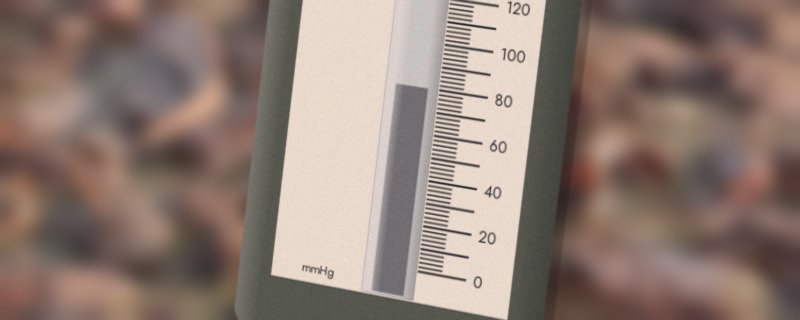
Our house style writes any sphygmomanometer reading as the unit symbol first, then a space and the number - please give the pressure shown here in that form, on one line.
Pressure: mmHg 80
